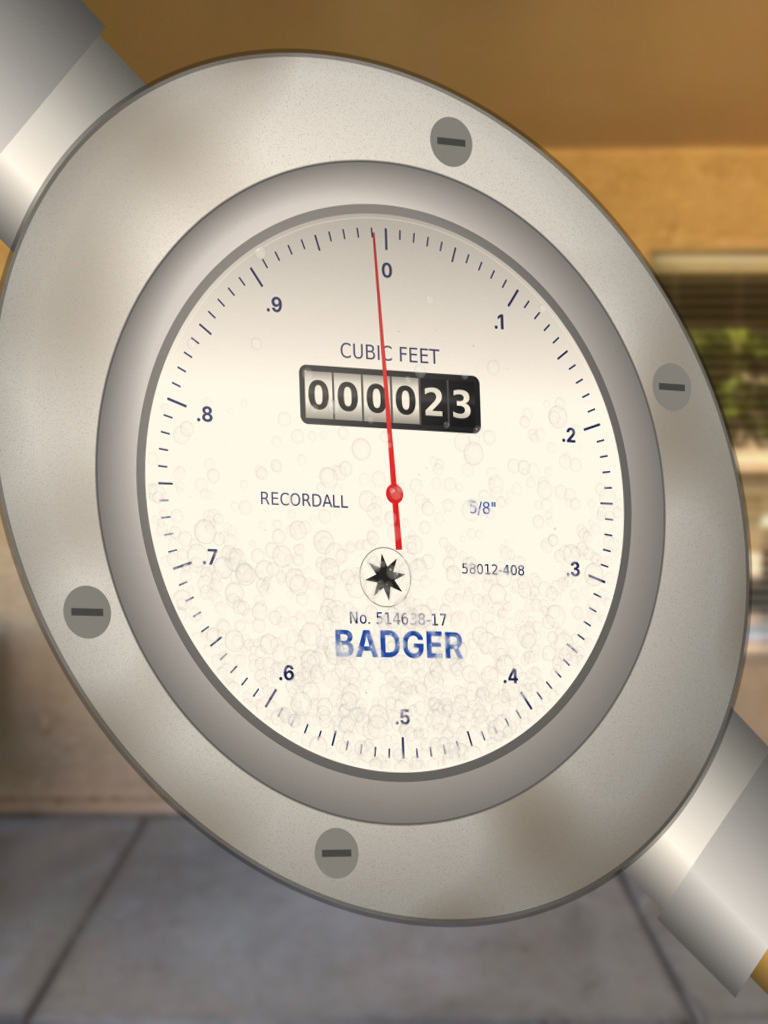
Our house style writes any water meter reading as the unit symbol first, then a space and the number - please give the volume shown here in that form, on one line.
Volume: ft³ 22.99
